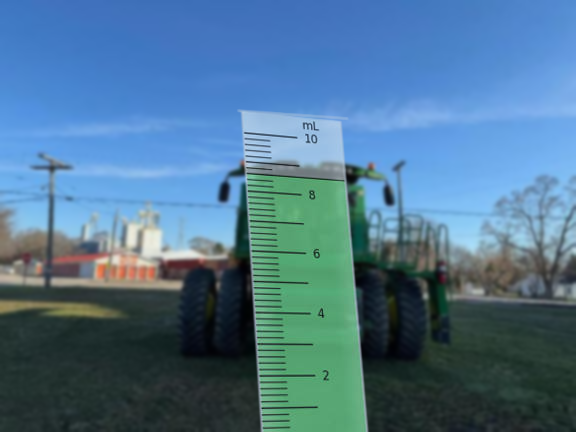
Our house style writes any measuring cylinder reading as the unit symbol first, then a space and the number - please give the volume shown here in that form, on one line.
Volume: mL 8.6
